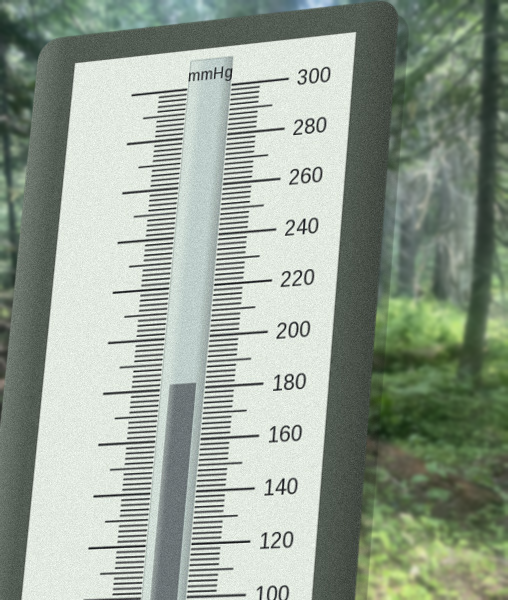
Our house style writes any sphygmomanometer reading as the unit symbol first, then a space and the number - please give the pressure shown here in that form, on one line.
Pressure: mmHg 182
